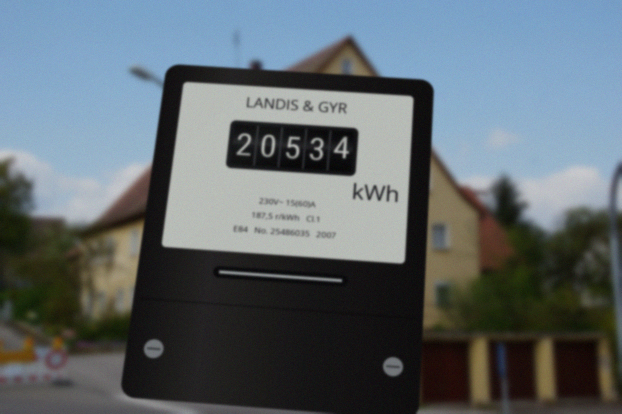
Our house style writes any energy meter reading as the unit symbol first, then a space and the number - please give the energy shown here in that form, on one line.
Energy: kWh 20534
